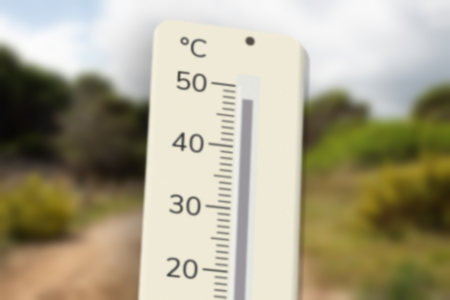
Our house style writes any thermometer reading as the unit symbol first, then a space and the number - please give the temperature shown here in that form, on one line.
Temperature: °C 48
